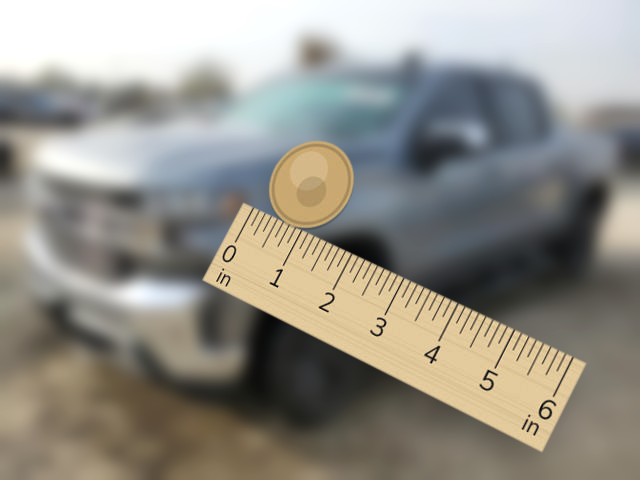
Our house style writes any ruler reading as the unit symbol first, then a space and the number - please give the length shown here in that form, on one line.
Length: in 1.5
